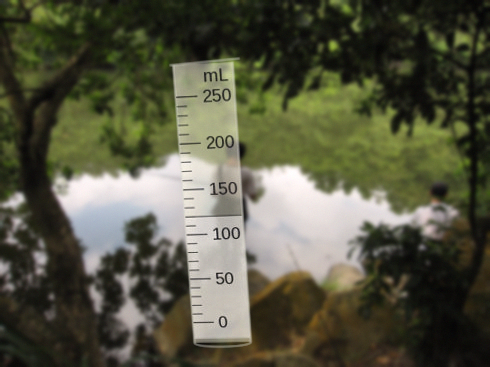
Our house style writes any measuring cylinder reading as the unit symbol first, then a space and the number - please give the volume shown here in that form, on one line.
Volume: mL 120
